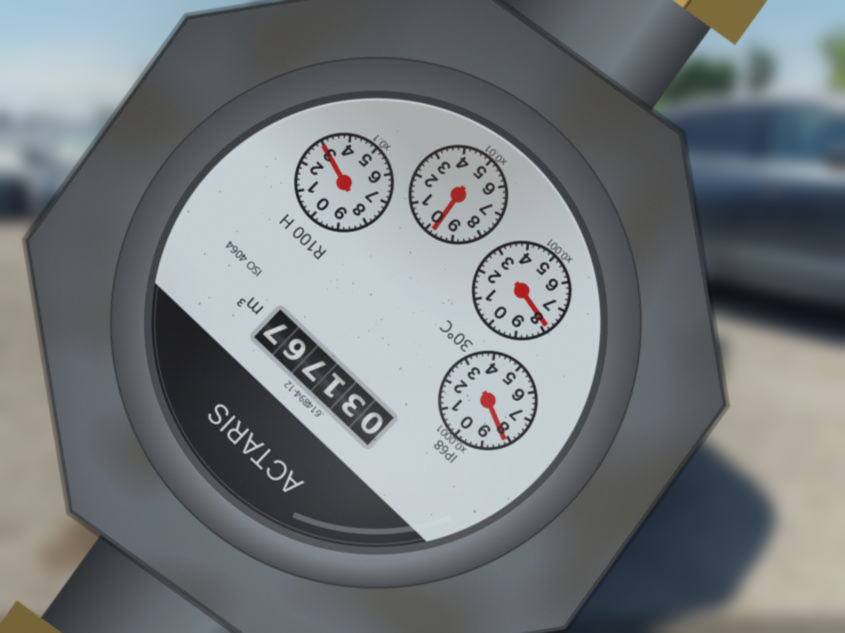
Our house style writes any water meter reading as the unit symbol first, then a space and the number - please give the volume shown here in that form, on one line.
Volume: m³ 31767.2978
